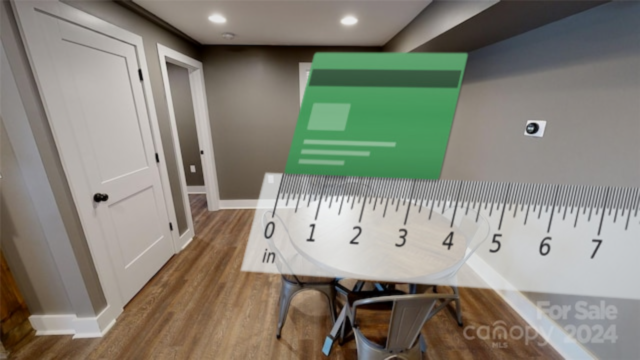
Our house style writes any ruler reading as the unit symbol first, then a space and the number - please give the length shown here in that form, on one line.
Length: in 3.5
